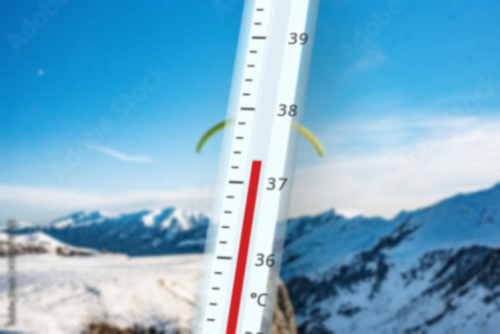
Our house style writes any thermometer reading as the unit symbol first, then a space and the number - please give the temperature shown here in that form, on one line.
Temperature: °C 37.3
